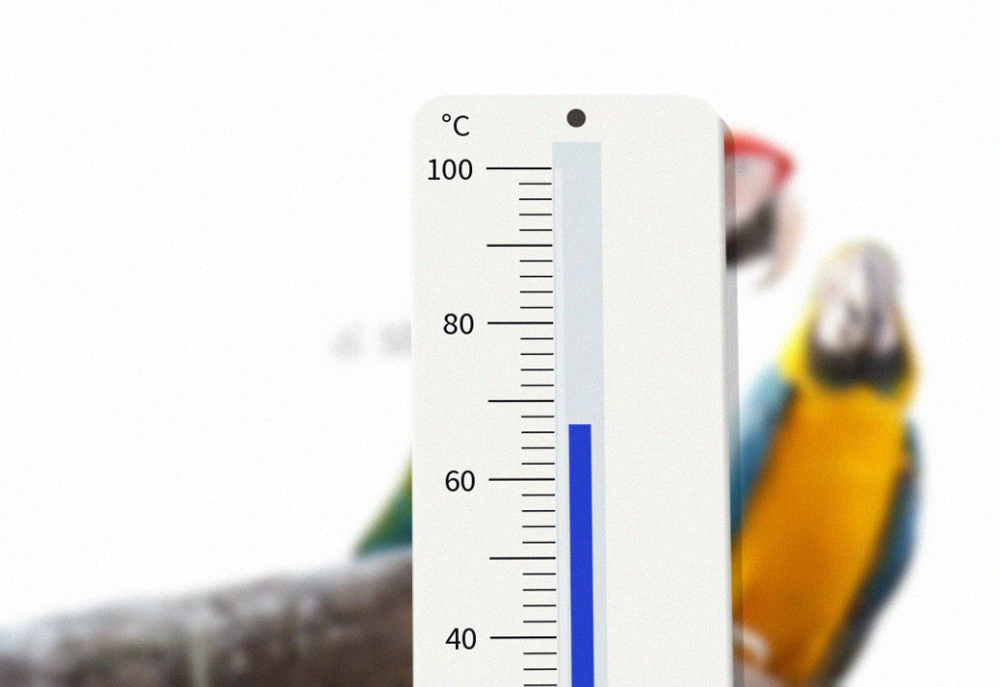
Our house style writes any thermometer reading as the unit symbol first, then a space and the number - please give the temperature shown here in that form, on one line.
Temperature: °C 67
